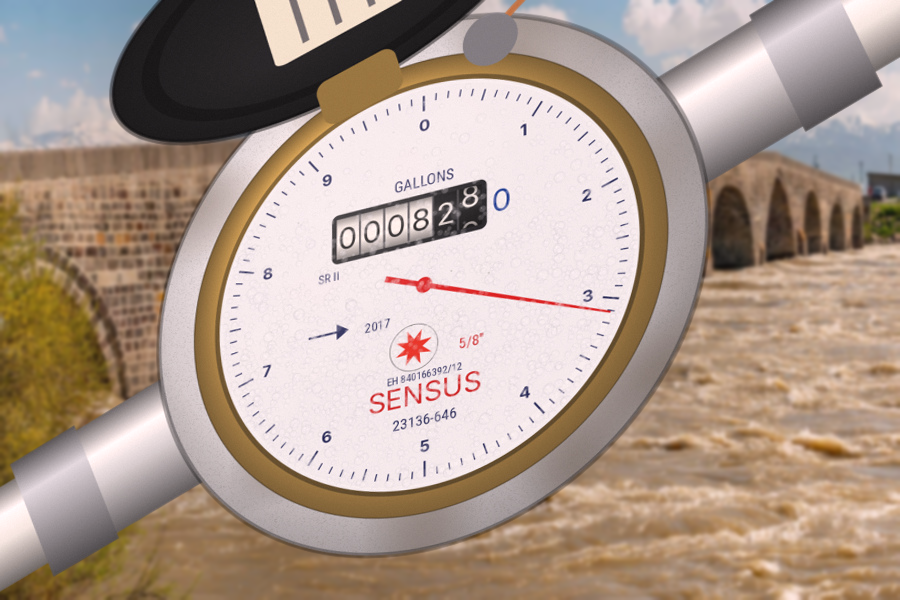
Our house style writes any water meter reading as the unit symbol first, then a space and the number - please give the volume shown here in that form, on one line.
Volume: gal 8283.1
